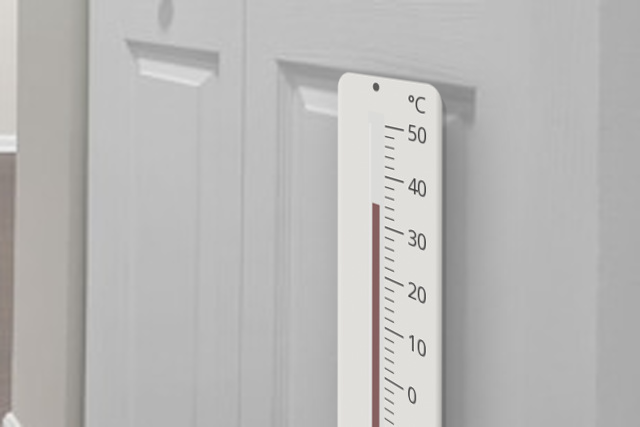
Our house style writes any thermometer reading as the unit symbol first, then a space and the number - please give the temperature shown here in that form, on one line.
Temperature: °C 34
